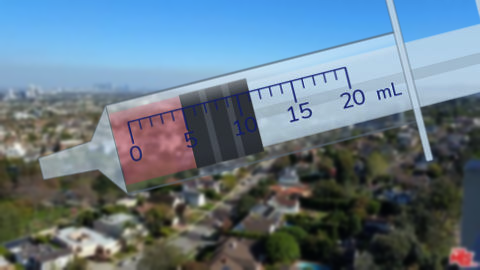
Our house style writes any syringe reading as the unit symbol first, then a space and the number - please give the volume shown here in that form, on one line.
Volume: mL 5
